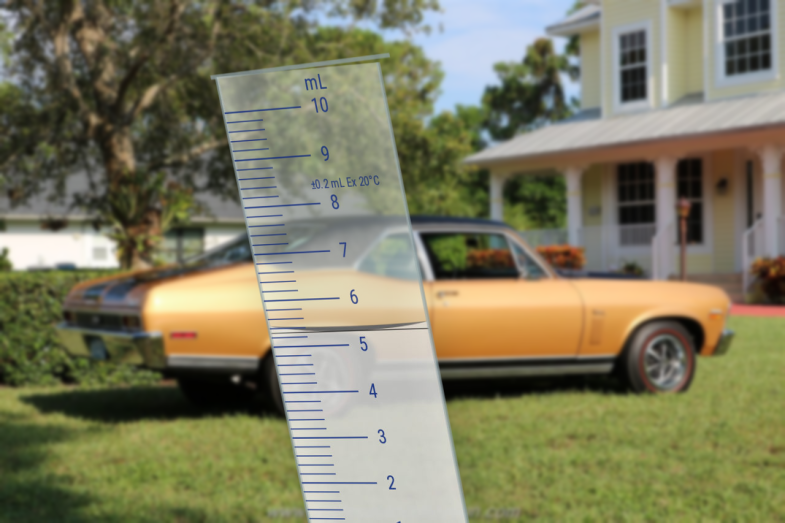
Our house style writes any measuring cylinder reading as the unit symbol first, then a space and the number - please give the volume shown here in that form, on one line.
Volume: mL 5.3
